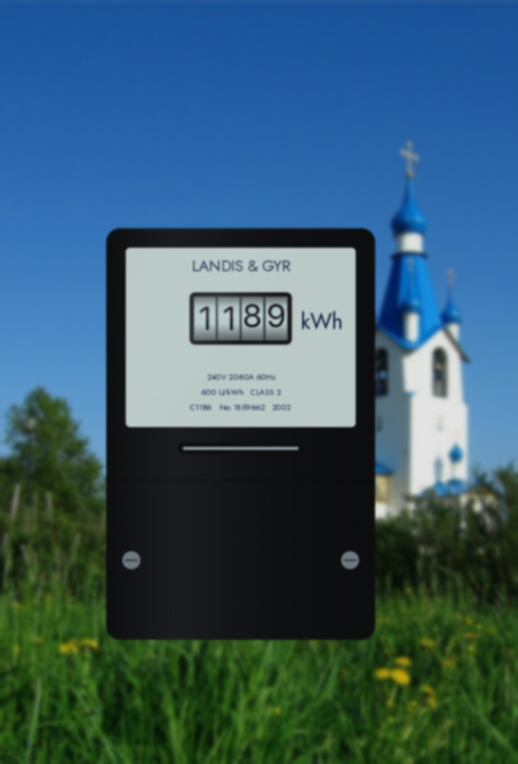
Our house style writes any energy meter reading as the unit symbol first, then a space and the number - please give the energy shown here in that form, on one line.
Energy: kWh 1189
